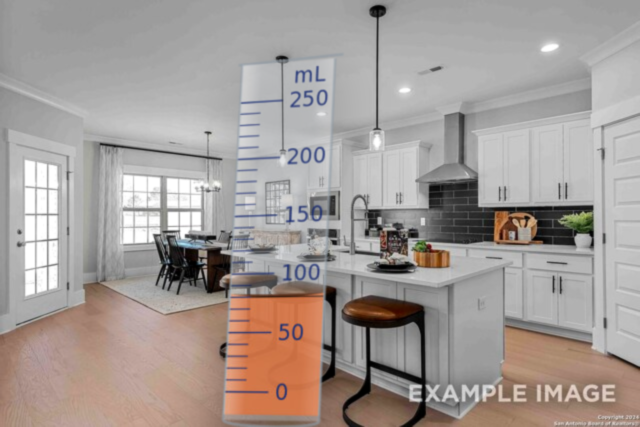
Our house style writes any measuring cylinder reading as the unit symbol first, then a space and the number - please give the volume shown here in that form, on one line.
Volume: mL 80
